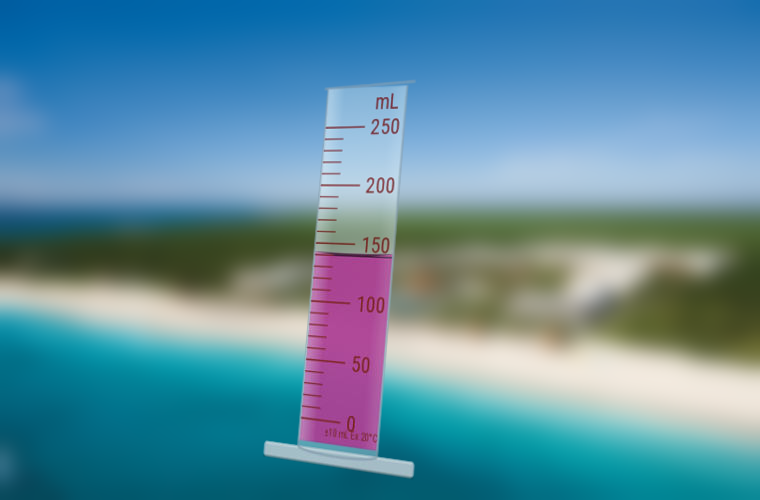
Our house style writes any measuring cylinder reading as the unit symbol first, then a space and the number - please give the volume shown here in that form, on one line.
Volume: mL 140
